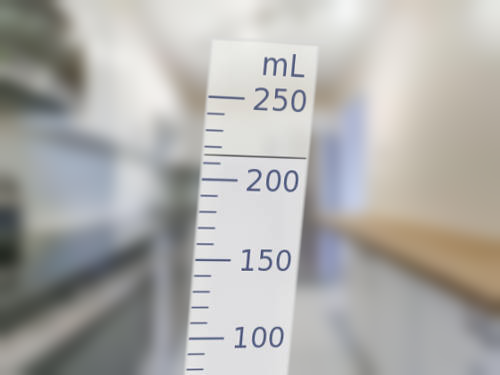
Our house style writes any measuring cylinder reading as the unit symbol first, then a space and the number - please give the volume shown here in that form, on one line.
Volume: mL 215
